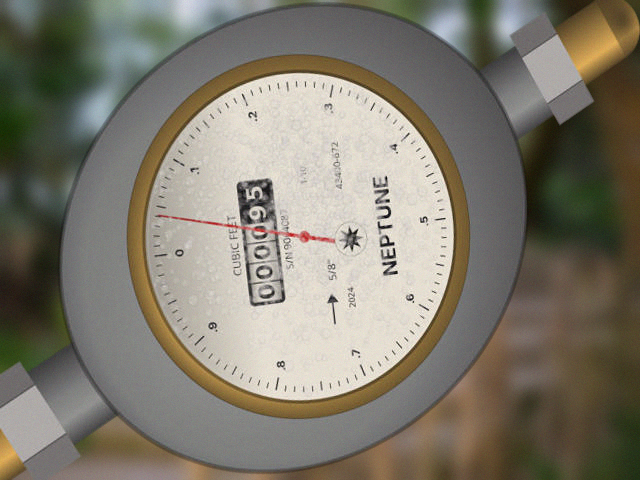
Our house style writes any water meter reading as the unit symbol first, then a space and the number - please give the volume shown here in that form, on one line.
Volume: ft³ 95.04
